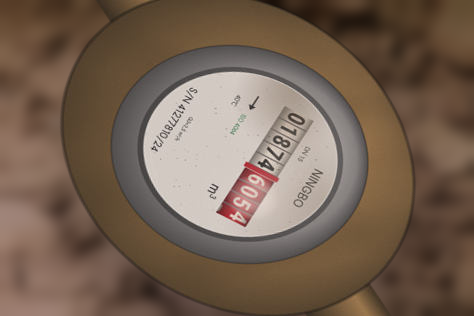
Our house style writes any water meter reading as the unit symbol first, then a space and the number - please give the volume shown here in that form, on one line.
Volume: m³ 1874.6054
